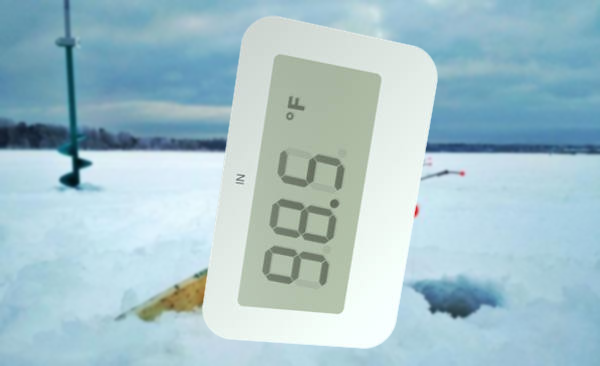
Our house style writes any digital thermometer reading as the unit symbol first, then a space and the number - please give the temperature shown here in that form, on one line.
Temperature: °F 98.5
